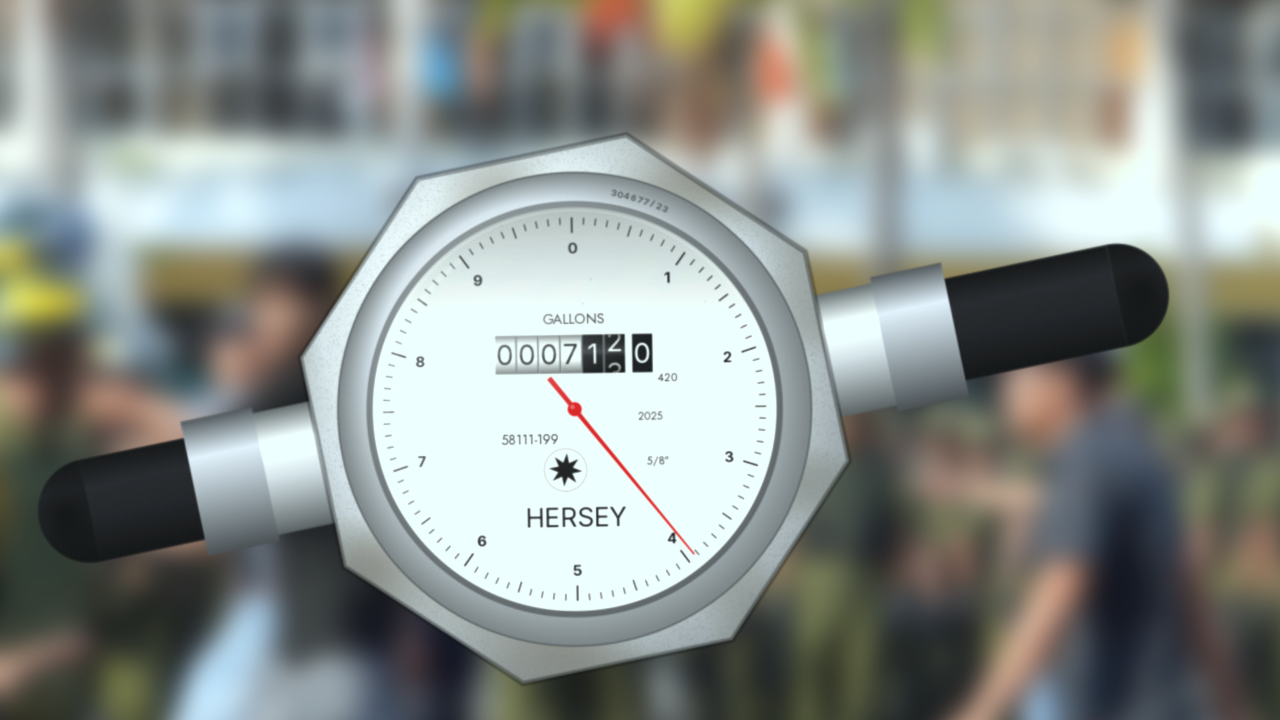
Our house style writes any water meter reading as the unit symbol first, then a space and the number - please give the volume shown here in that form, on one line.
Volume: gal 7123.9
